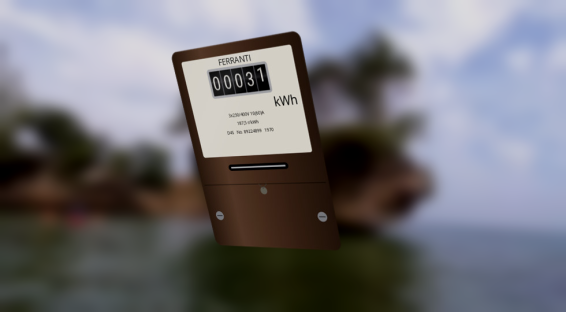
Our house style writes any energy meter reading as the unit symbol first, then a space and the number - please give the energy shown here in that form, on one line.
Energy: kWh 31
